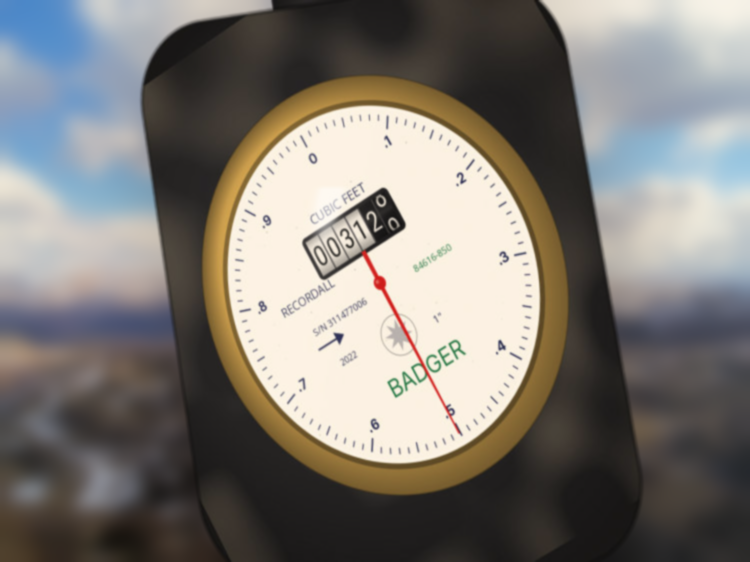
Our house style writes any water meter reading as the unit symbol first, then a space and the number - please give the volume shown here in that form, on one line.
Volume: ft³ 3128.50
